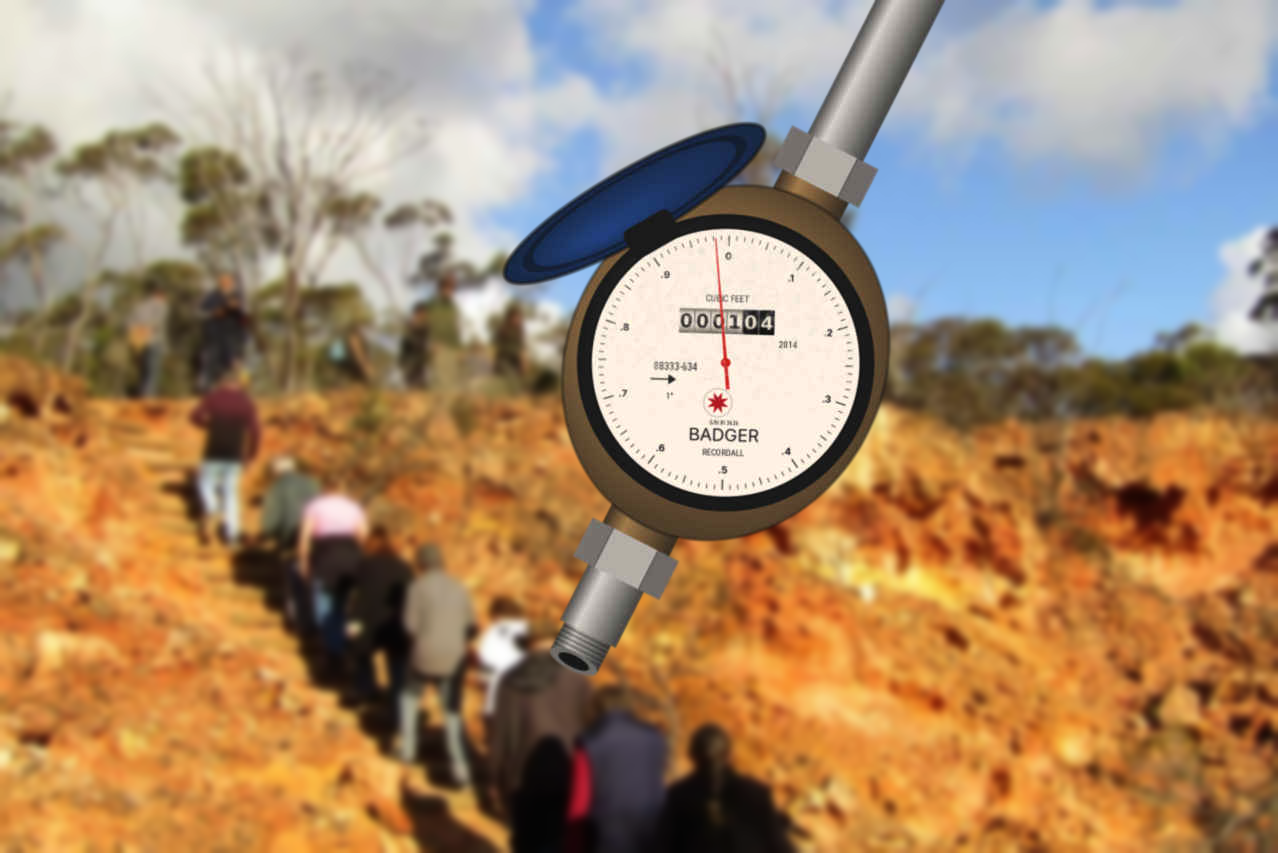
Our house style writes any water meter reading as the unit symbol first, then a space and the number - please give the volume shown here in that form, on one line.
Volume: ft³ 103.98
